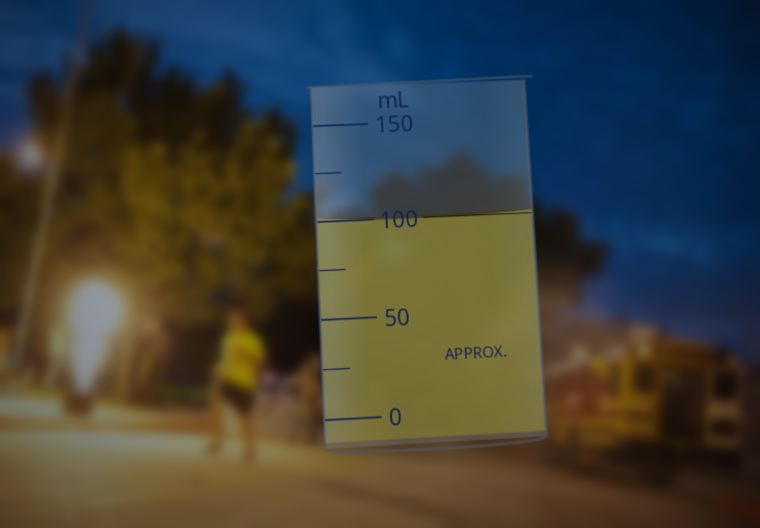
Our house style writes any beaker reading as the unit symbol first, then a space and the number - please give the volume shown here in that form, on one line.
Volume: mL 100
